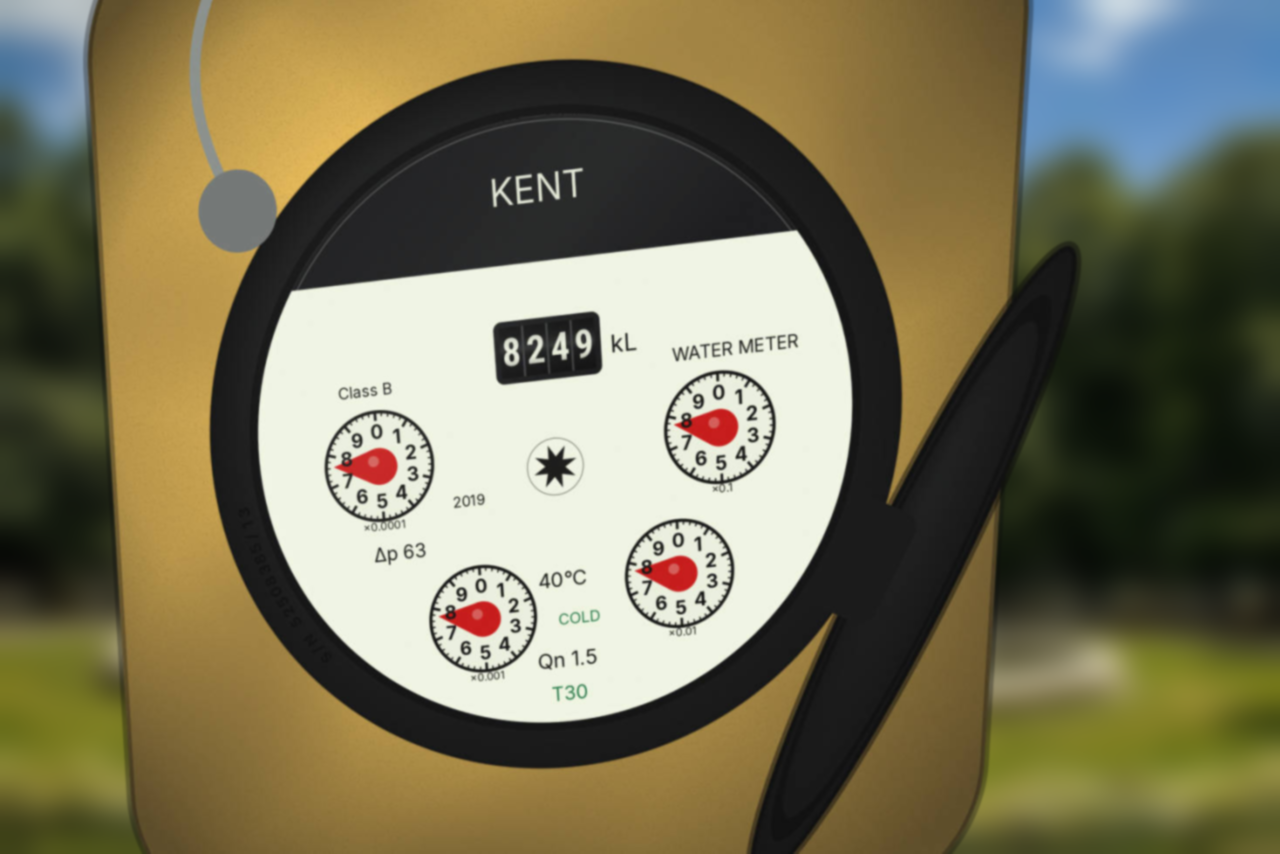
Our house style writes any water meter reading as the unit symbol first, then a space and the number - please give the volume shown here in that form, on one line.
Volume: kL 8249.7777
